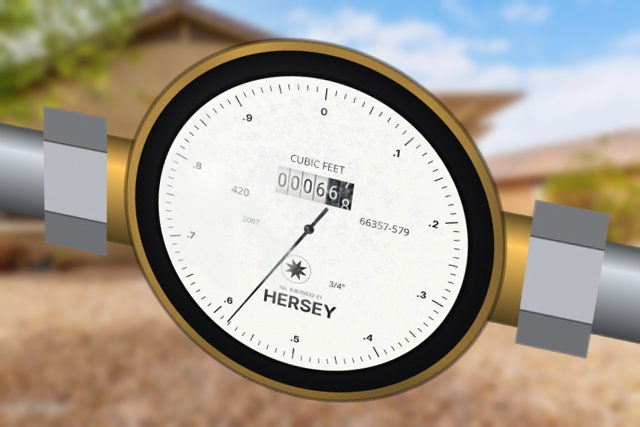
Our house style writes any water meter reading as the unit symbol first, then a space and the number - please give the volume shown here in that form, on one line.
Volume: ft³ 667.58
